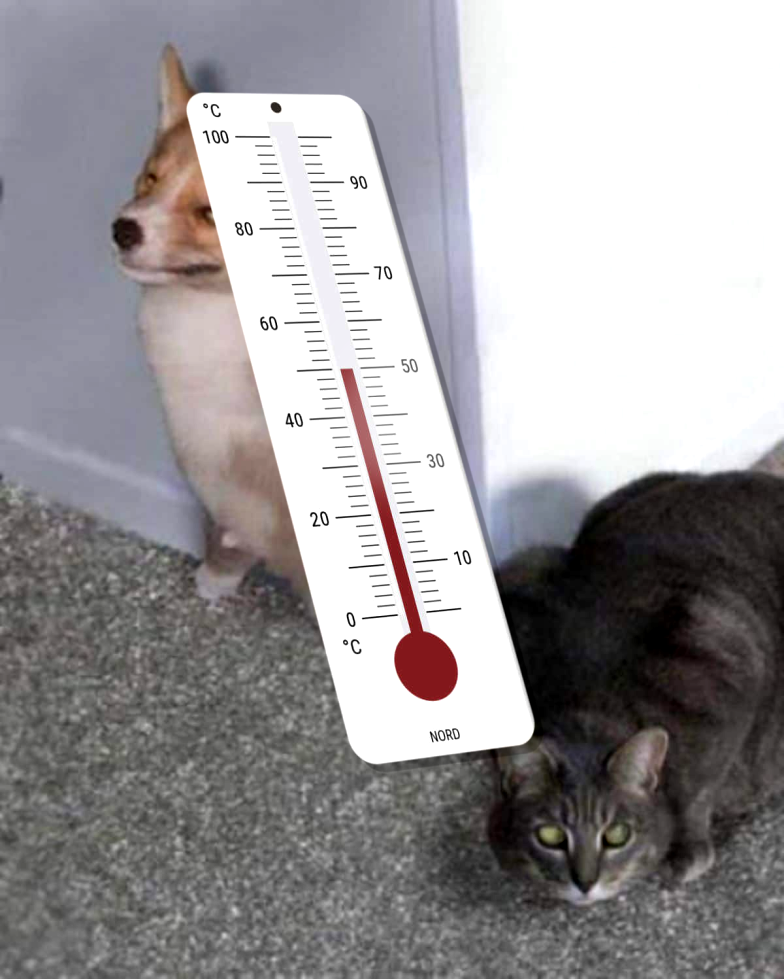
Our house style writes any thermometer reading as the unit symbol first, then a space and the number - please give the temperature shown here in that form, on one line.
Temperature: °C 50
